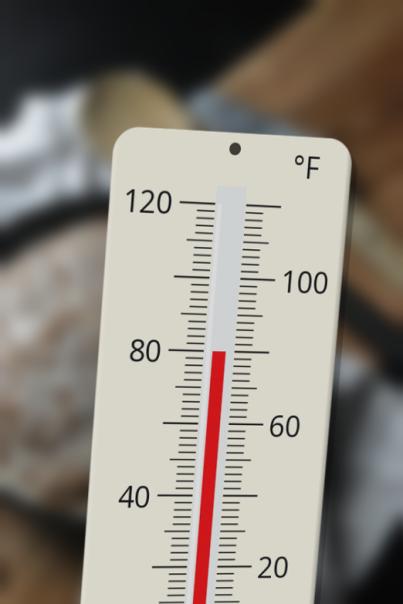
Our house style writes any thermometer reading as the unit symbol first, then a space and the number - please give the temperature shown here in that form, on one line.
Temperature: °F 80
